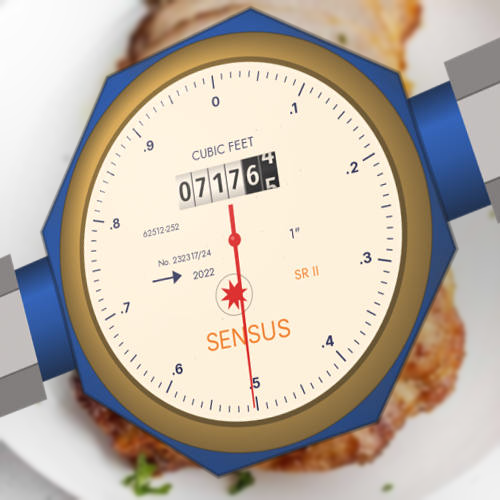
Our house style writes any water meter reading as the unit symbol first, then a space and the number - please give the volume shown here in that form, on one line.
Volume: ft³ 71764.50
